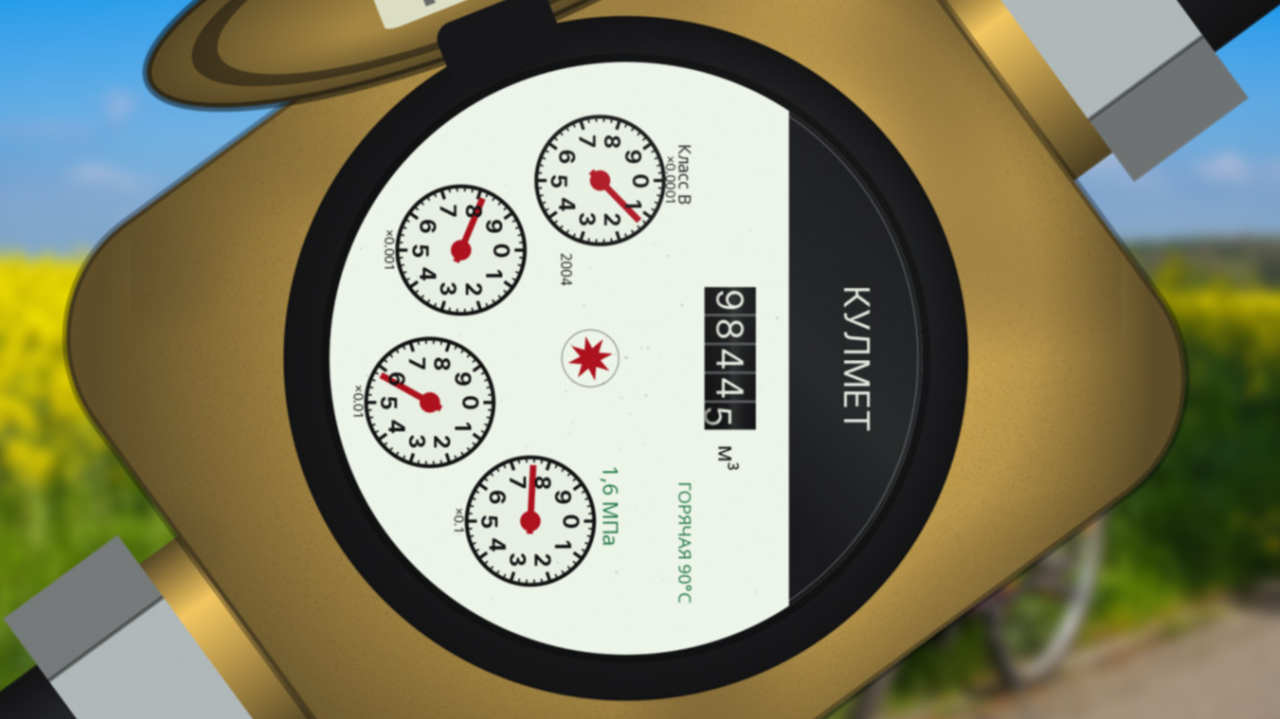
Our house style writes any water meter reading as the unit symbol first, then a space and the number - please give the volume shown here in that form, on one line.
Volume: m³ 98444.7581
